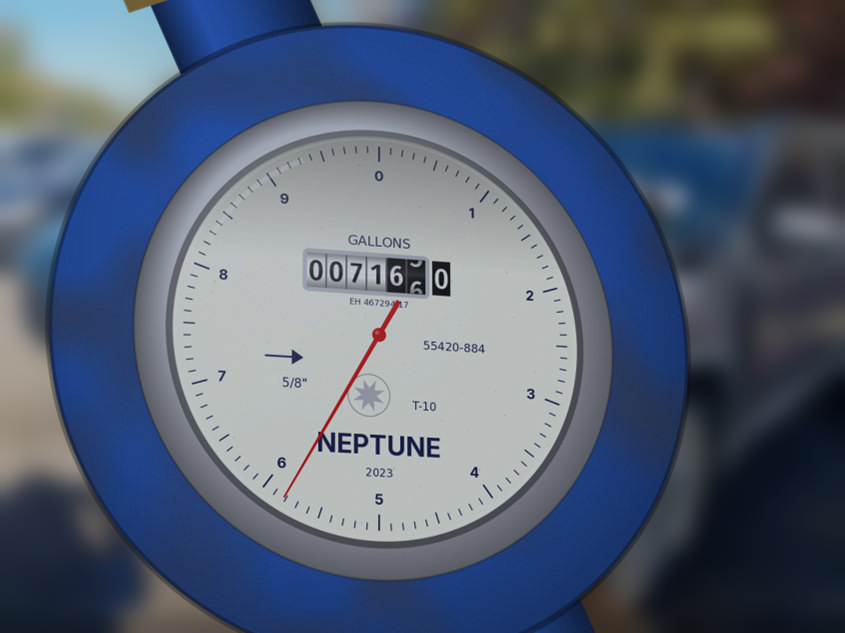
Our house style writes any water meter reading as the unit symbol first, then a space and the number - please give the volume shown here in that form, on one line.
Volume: gal 71655.8
